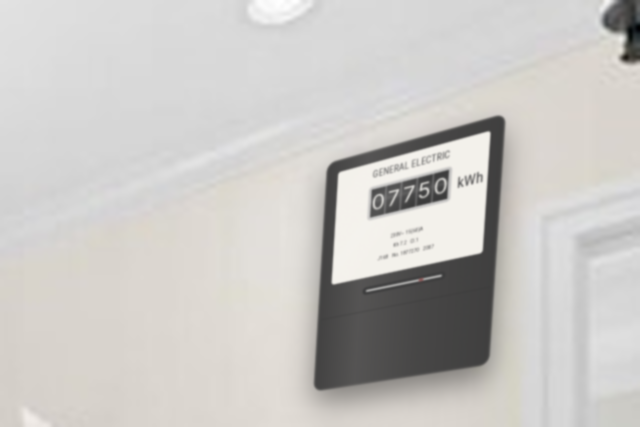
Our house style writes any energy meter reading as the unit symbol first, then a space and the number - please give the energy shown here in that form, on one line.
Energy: kWh 7750
